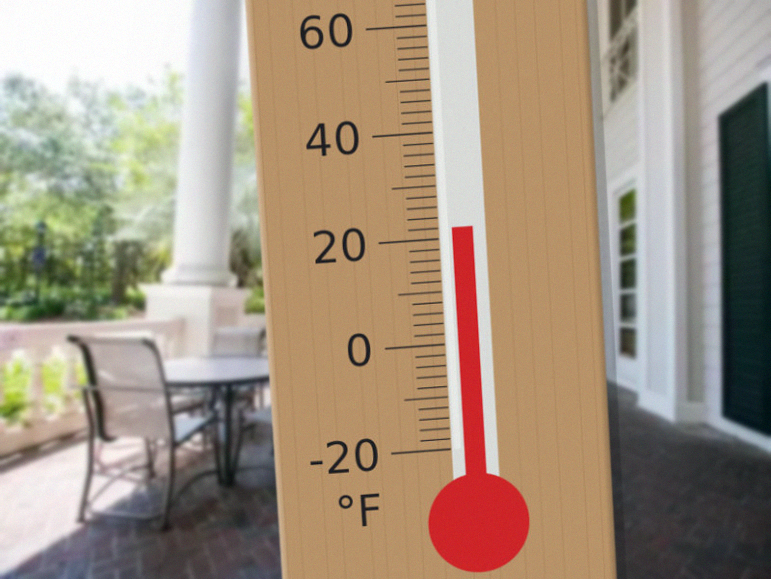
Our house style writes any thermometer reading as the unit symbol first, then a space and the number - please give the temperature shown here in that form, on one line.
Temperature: °F 22
